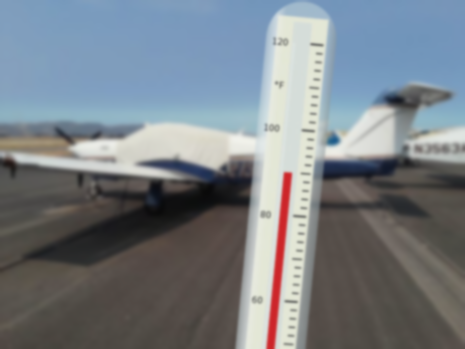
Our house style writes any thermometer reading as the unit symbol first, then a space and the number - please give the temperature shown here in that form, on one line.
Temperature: °F 90
